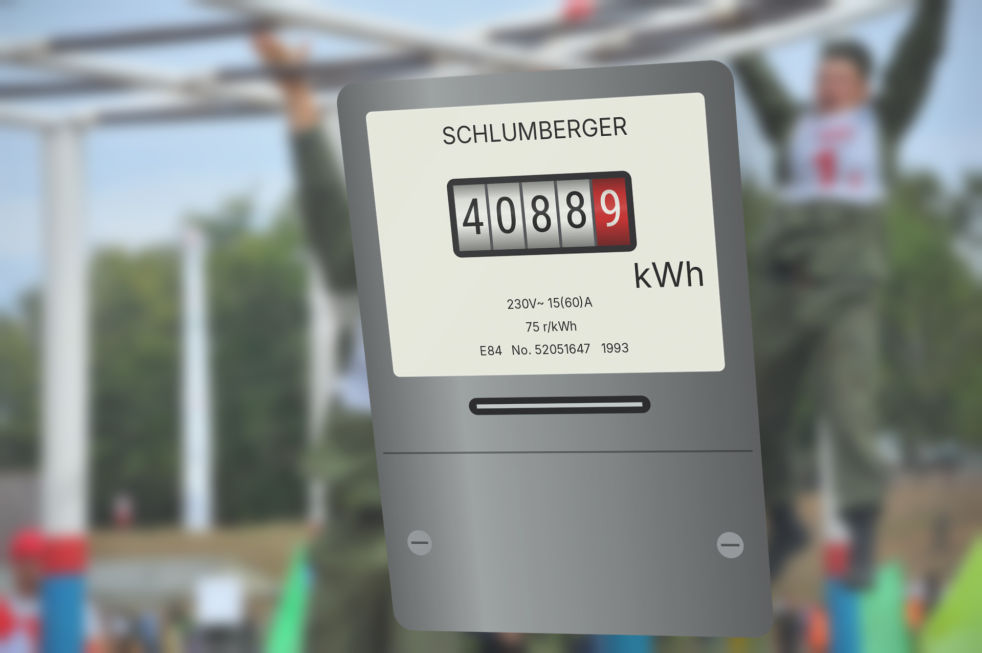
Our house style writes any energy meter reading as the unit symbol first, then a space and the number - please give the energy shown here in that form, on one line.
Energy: kWh 4088.9
